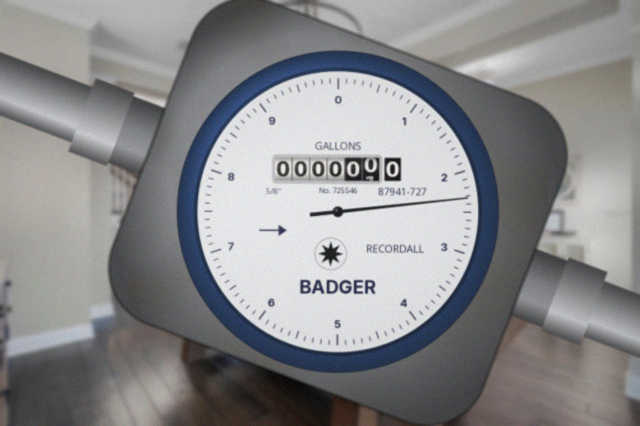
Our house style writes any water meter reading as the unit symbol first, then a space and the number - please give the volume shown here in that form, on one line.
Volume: gal 2.3
